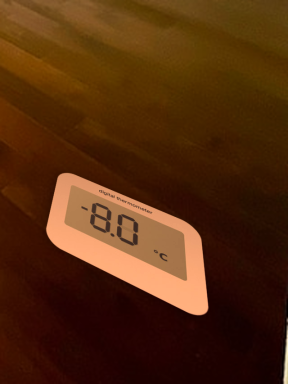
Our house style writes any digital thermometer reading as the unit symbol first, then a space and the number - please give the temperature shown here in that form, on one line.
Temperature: °C -8.0
